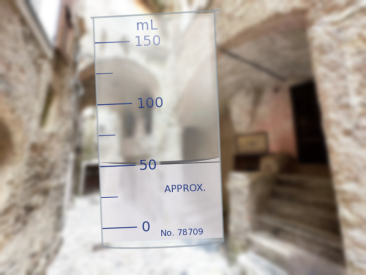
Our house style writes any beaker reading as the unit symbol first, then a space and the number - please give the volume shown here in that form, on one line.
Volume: mL 50
